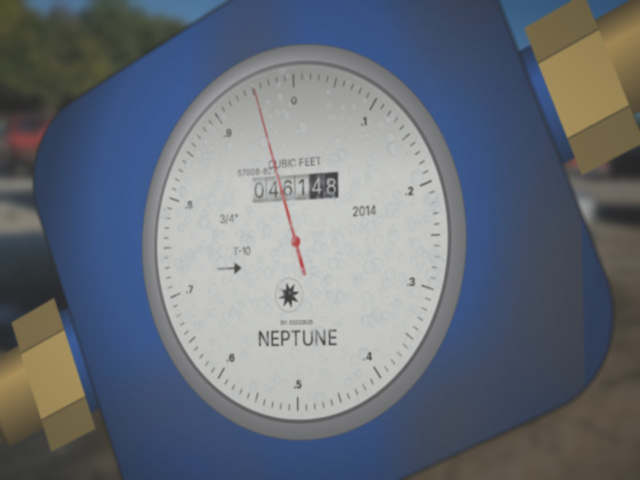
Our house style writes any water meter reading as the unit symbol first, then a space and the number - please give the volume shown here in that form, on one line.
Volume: ft³ 46147.95
